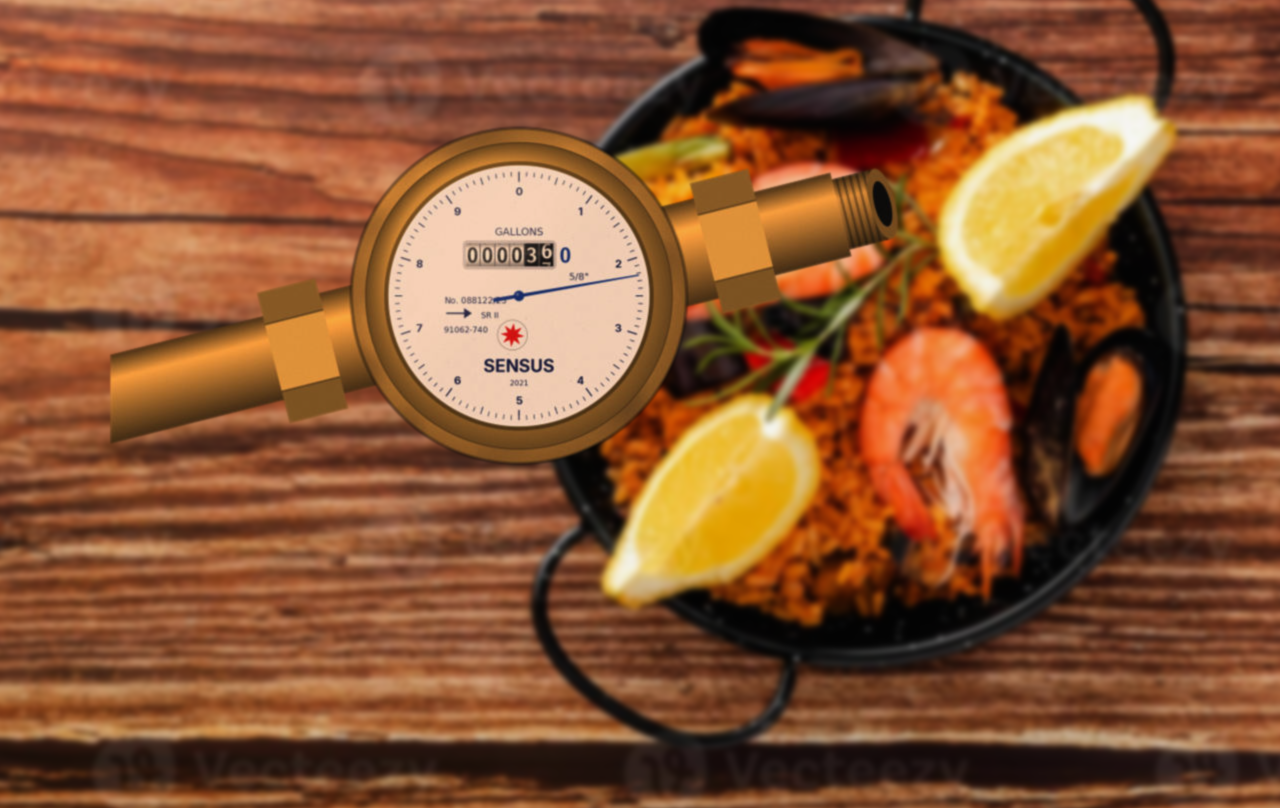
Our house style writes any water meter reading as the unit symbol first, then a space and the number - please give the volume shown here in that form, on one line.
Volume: gal 362.2
